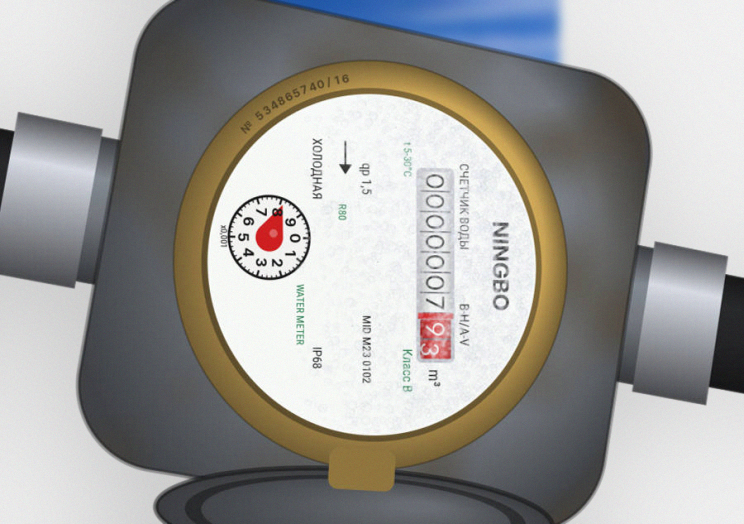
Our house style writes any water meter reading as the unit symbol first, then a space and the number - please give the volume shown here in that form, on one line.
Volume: m³ 7.928
